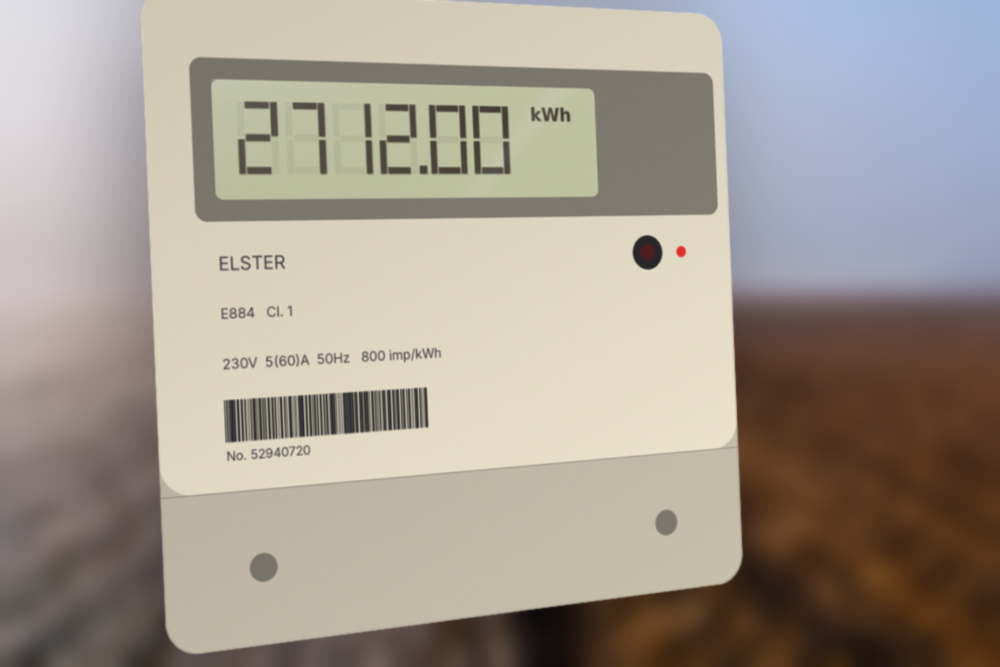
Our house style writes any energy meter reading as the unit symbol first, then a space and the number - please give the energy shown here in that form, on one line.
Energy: kWh 2712.00
